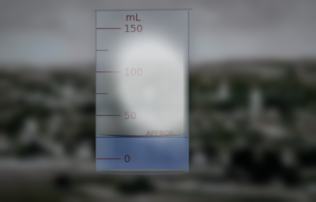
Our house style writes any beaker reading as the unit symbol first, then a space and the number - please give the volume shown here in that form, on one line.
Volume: mL 25
